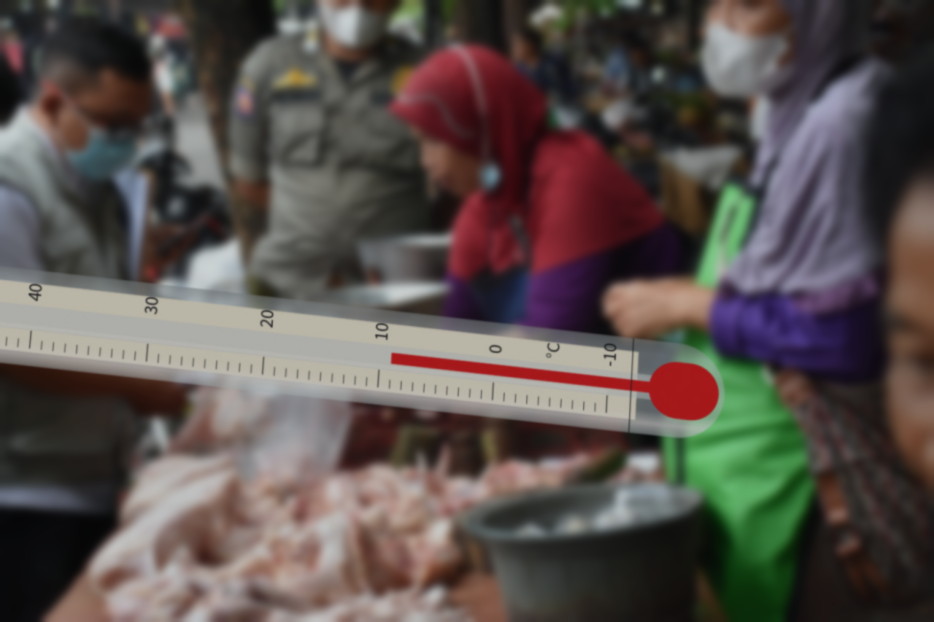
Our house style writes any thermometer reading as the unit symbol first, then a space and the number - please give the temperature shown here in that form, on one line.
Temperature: °C 9
